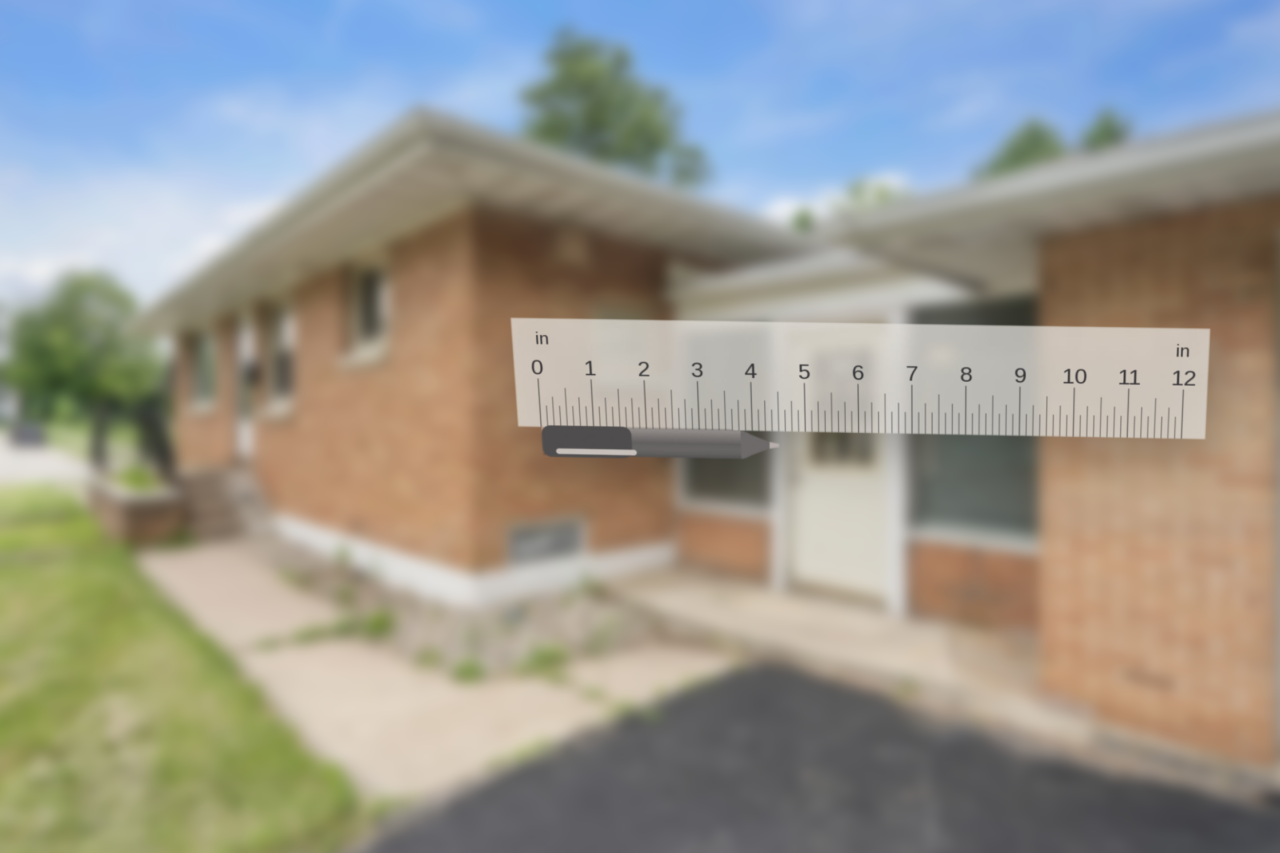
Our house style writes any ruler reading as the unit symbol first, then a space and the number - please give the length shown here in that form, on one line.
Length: in 4.5
